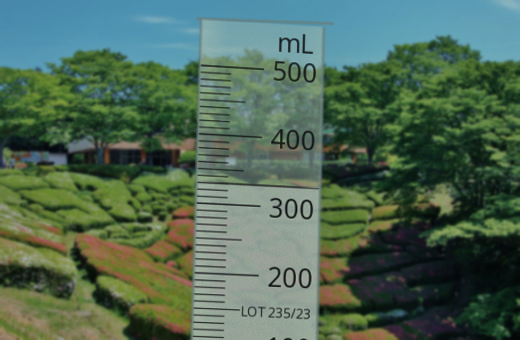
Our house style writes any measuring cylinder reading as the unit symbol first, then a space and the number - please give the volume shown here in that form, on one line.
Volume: mL 330
